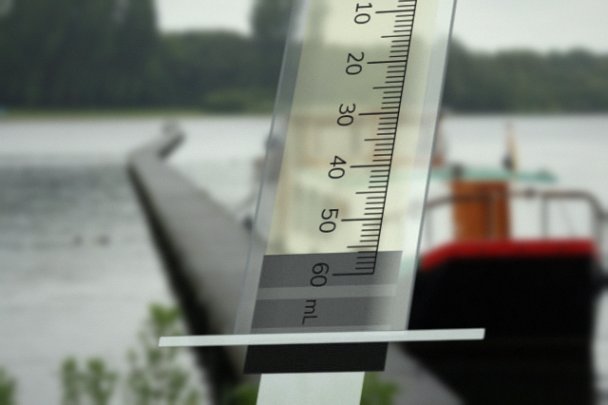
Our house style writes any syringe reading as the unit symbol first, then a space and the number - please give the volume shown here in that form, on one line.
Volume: mL 56
